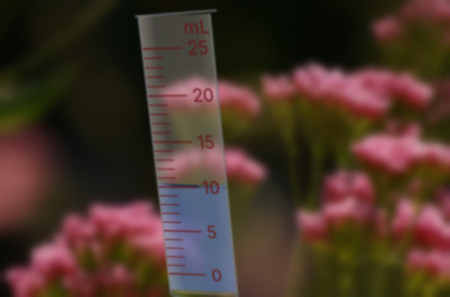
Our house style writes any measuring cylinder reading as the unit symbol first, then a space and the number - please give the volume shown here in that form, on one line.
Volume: mL 10
